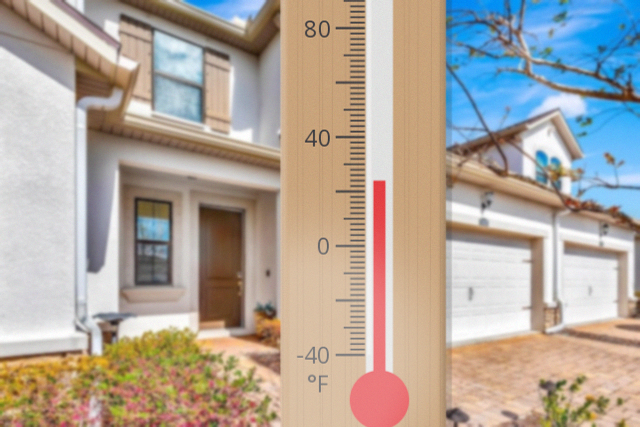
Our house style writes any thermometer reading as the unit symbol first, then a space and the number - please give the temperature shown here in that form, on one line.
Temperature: °F 24
